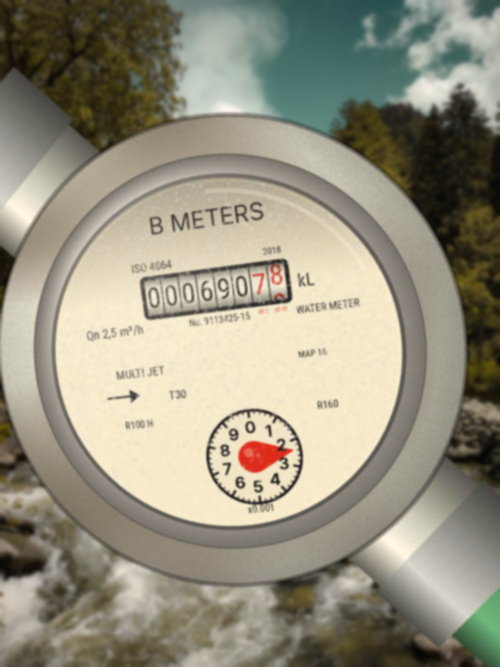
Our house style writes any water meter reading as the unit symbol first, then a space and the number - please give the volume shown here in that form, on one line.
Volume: kL 690.782
